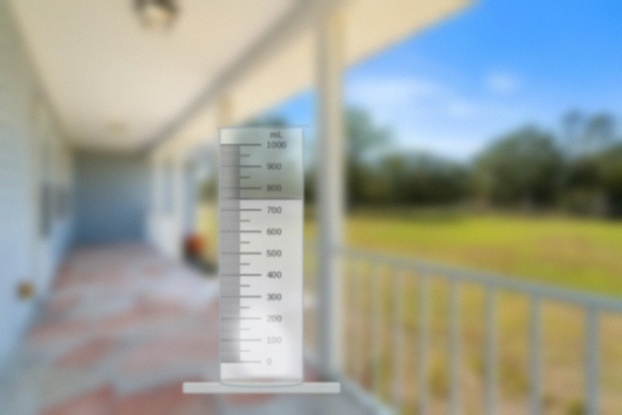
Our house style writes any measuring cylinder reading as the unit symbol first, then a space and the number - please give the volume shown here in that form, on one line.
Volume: mL 750
